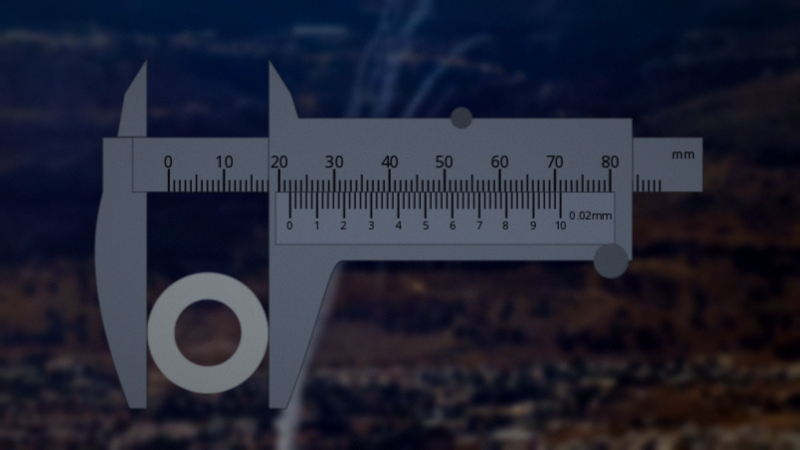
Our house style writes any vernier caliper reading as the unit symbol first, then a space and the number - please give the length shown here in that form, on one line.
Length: mm 22.0
